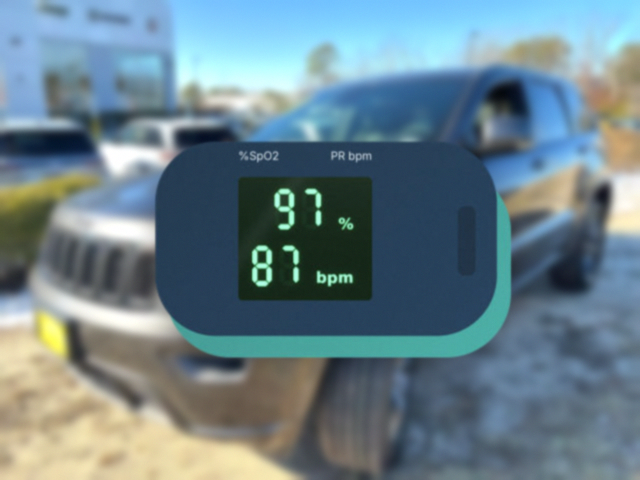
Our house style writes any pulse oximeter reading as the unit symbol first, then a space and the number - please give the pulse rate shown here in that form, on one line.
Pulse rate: bpm 87
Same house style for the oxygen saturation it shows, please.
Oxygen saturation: % 97
